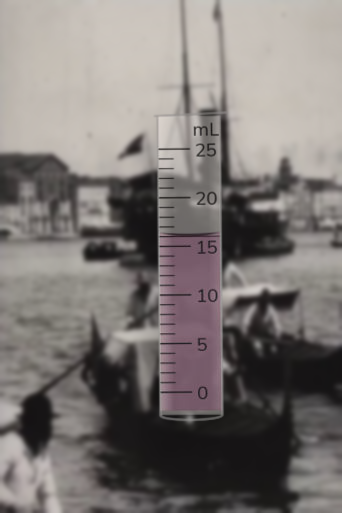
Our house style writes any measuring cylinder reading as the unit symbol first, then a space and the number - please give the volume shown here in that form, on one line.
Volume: mL 16
